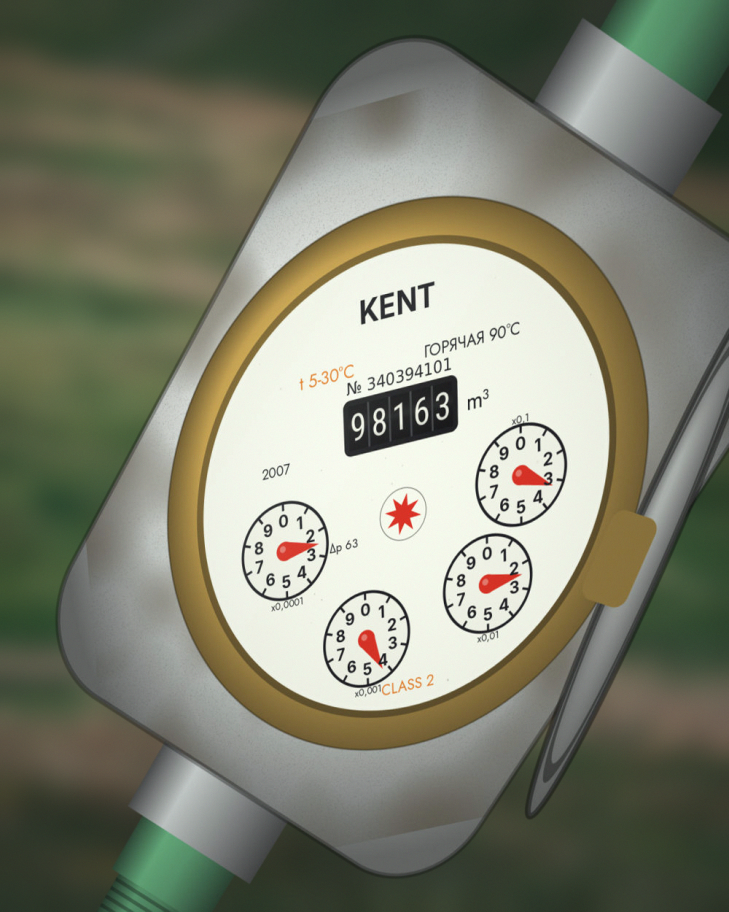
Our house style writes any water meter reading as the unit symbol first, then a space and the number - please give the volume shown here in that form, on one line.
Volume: m³ 98163.3242
